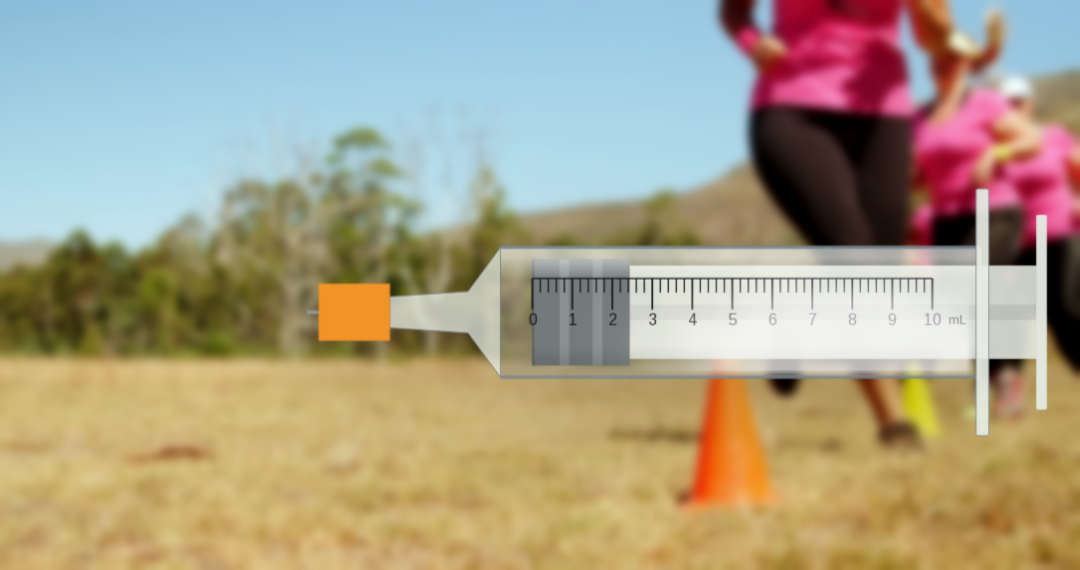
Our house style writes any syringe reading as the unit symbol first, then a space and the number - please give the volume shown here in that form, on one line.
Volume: mL 0
